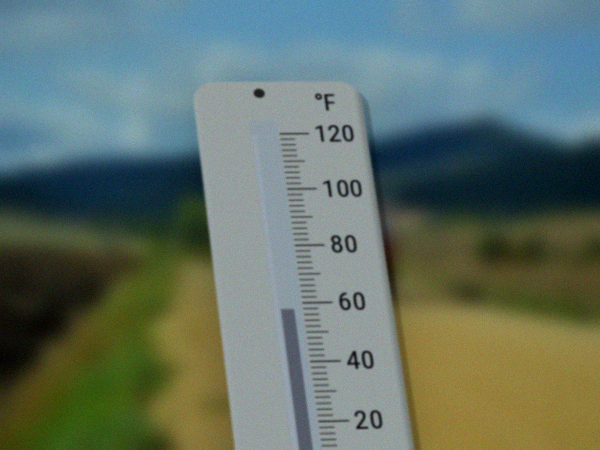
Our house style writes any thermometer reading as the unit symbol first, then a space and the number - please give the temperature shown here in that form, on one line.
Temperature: °F 58
